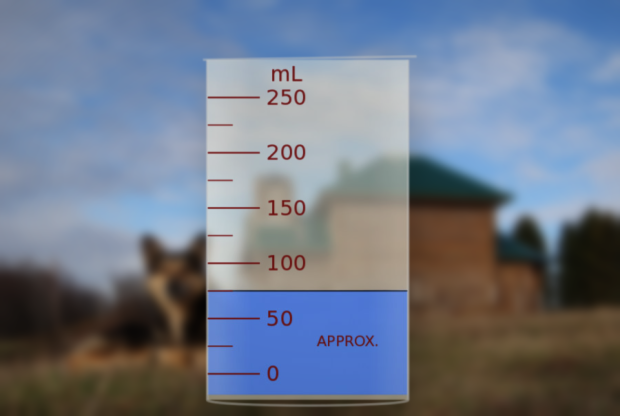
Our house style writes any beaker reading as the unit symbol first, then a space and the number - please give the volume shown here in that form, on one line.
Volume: mL 75
